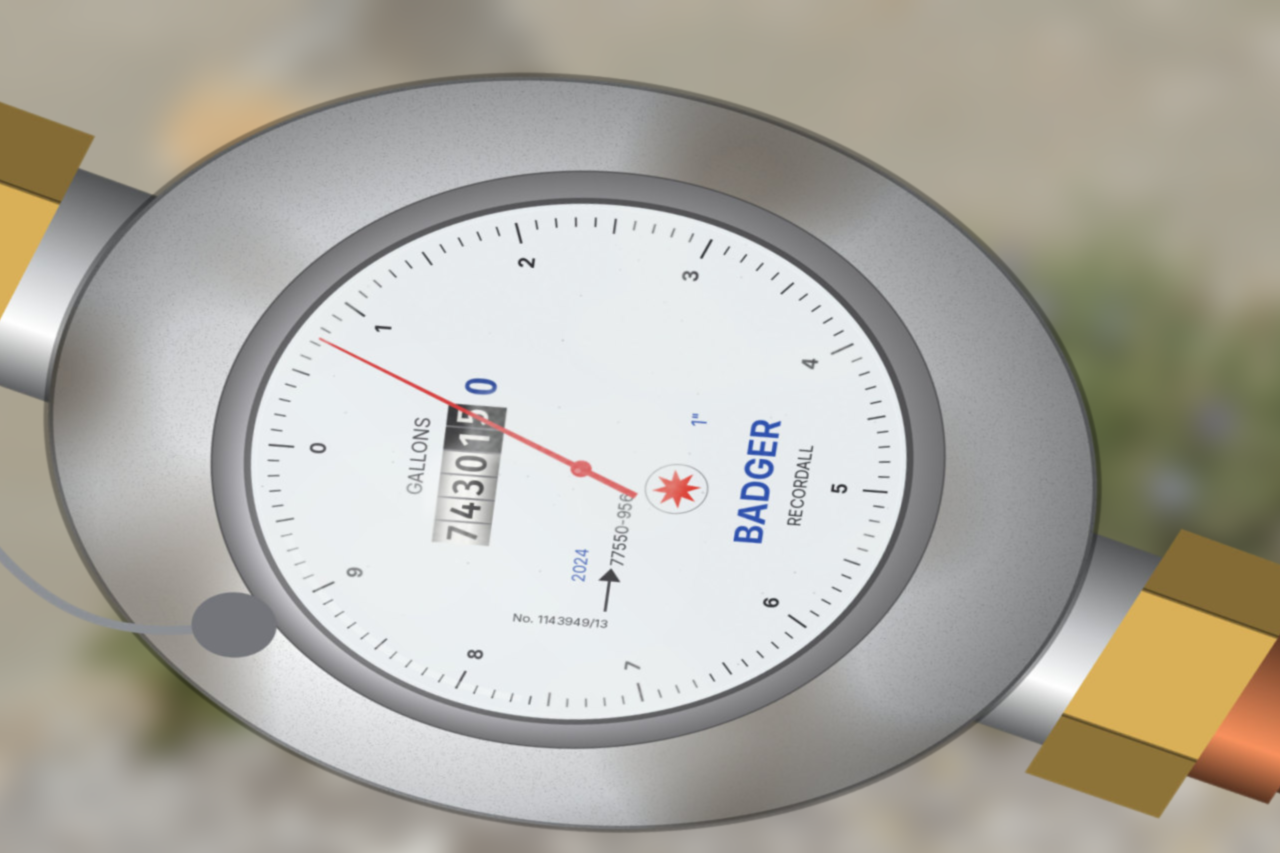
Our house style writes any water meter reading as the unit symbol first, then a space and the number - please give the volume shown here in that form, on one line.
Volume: gal 7430150.7
